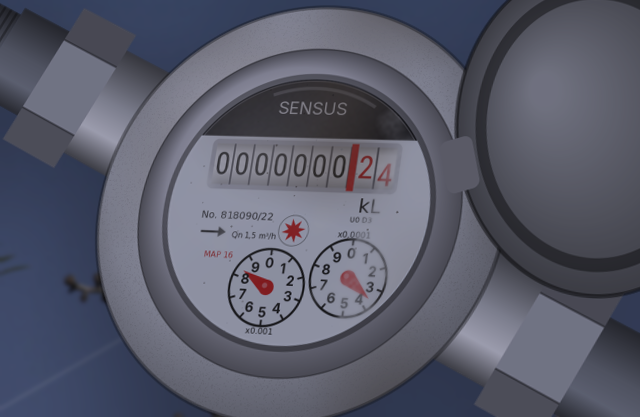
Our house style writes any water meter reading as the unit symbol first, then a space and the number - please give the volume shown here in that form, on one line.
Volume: kL 0.2383
